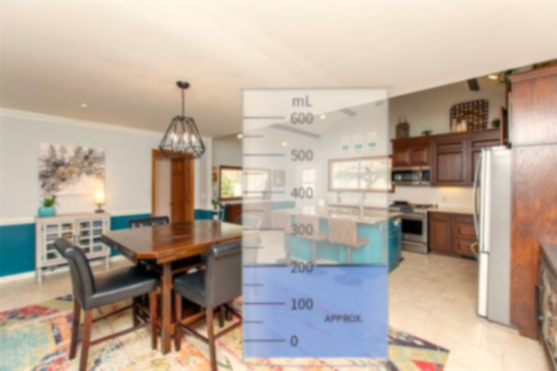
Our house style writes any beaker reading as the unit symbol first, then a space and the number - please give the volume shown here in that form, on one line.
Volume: mL 200
